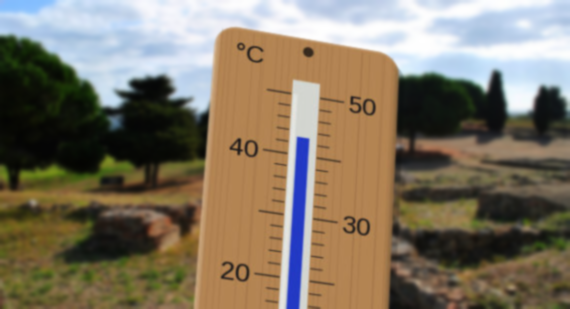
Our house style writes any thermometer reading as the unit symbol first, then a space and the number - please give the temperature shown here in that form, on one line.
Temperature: °C 43
